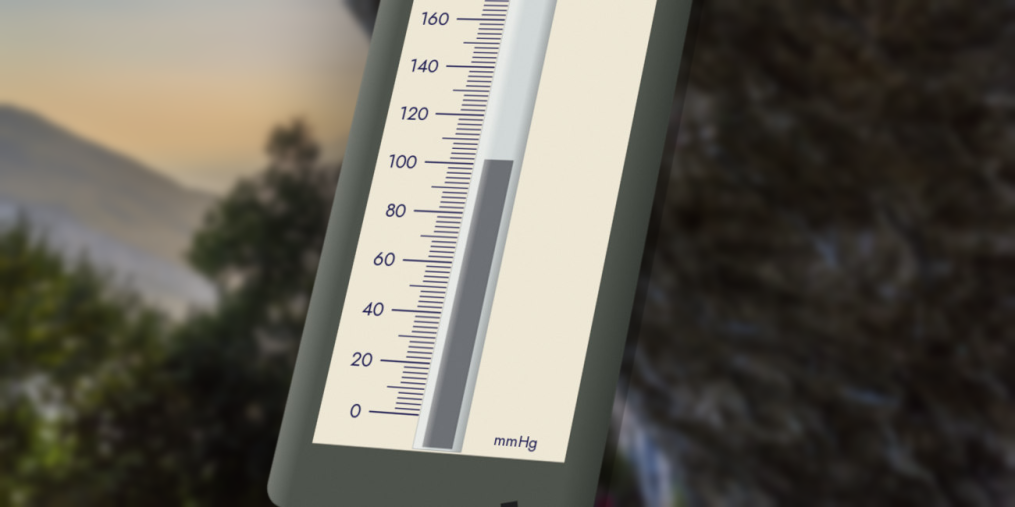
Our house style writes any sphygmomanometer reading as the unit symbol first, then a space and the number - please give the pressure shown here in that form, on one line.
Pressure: mmHg 102
